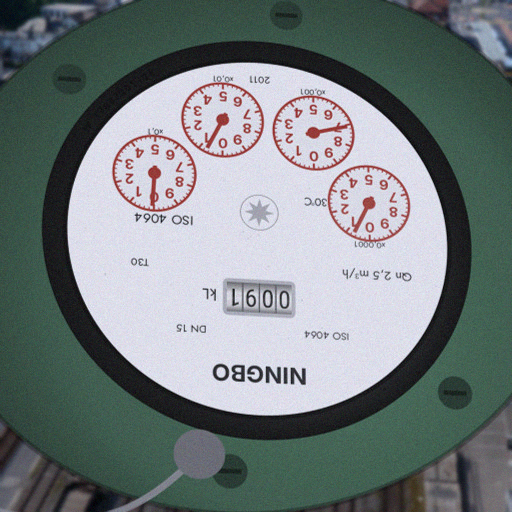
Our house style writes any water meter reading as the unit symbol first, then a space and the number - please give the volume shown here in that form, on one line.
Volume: kL 91.0070
